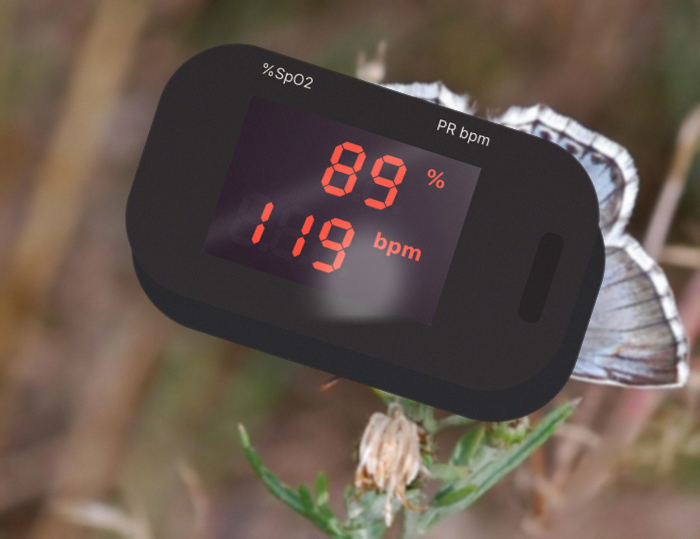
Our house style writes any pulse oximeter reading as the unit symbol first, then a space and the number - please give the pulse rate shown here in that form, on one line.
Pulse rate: bpm 119
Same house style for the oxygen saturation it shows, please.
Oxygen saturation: % 89
